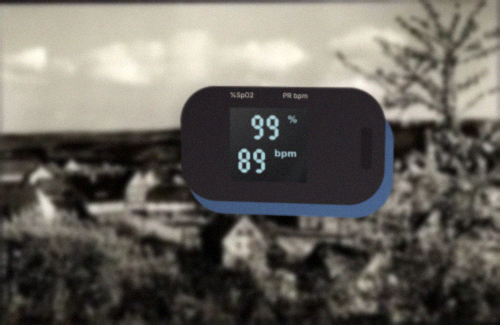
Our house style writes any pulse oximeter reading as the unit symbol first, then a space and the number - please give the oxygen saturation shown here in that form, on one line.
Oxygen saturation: % 99
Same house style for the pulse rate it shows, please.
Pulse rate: bpm 89
